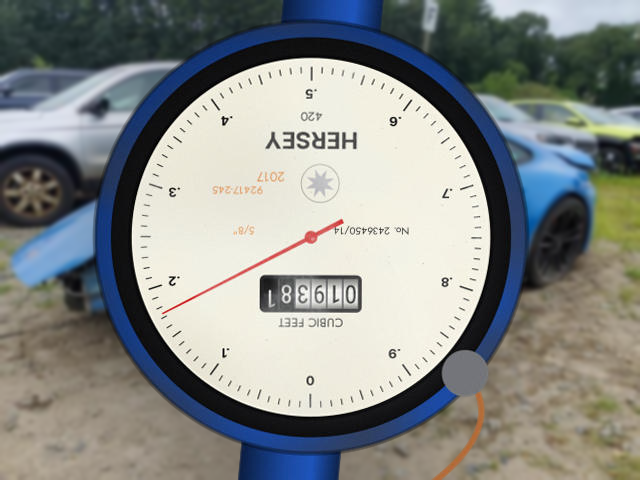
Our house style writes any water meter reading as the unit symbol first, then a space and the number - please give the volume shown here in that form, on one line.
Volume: ft³ 19381.17
